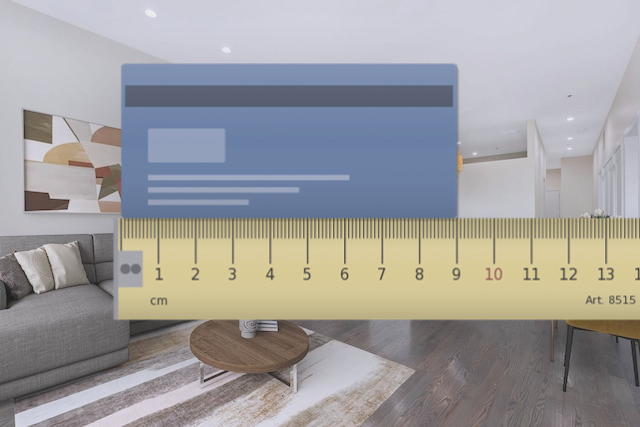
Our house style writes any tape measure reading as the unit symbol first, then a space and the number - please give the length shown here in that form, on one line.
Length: cm 9
